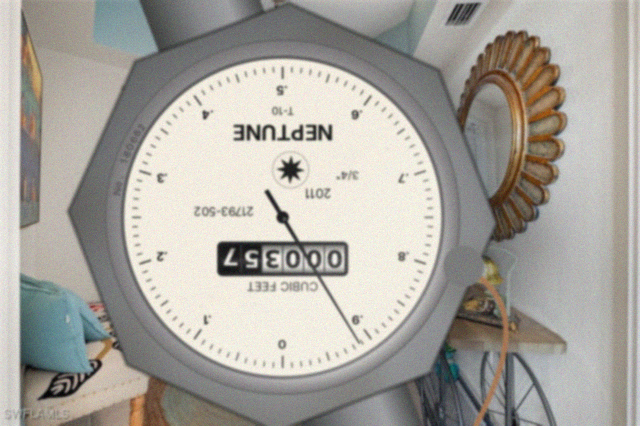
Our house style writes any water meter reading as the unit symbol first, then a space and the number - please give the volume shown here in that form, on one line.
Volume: ft³ 356.91
